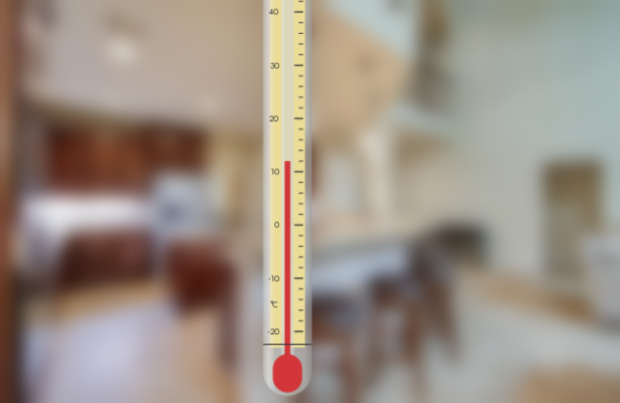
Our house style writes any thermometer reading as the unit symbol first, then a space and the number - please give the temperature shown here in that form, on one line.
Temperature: °C 12
